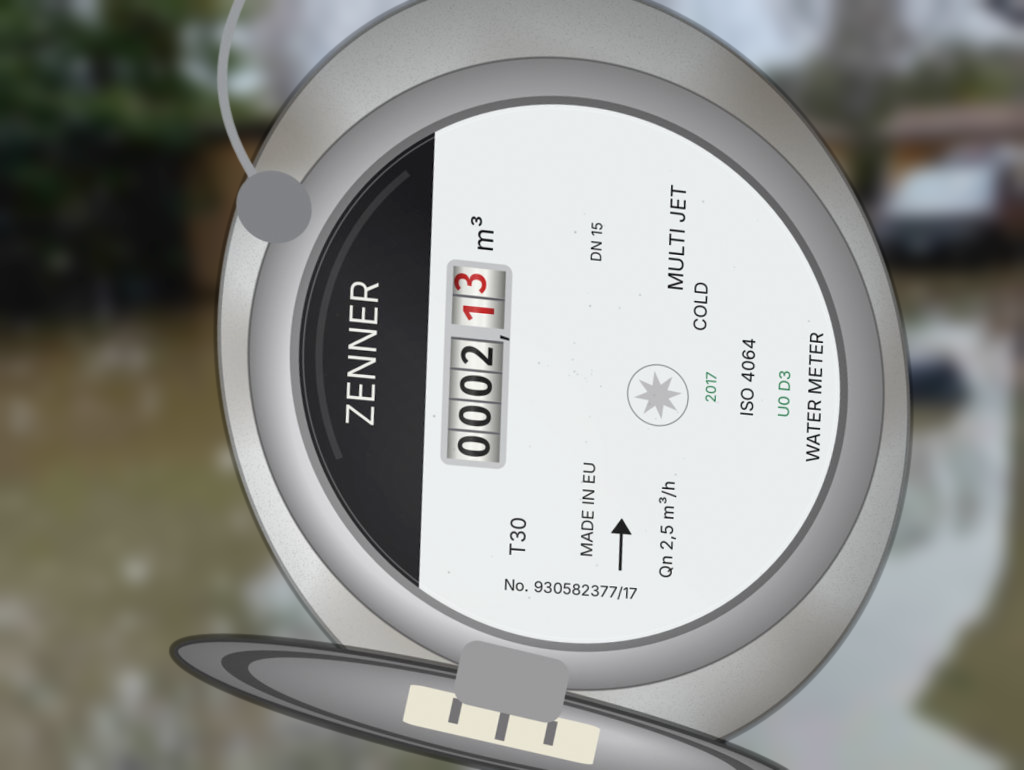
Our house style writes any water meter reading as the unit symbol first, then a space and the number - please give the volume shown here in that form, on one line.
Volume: m³ 2.13
